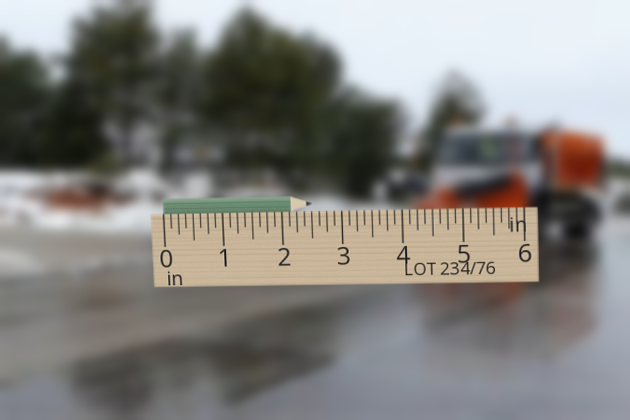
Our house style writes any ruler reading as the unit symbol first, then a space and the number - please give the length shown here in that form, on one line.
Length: in 2.5
